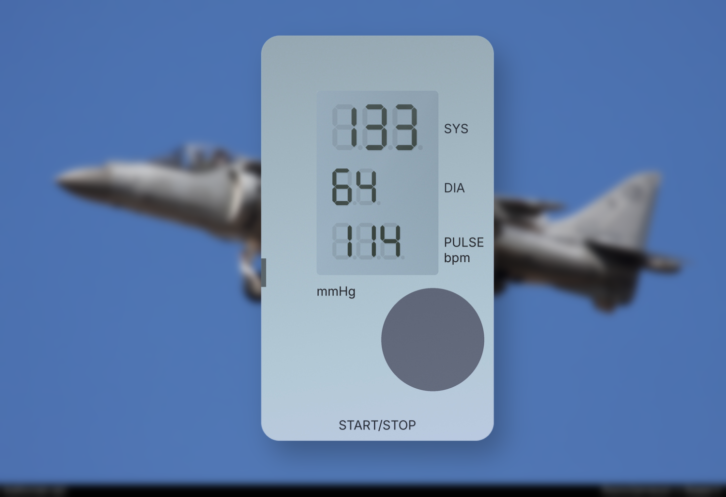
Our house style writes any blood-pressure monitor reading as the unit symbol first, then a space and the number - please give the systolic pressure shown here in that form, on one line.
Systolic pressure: mmHg 133
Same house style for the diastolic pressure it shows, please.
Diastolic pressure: mmHg 64
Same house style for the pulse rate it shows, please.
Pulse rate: bpm 114
